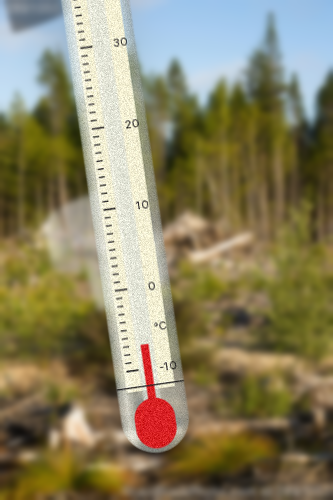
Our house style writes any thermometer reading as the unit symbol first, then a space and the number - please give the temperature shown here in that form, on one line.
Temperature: °C -7
